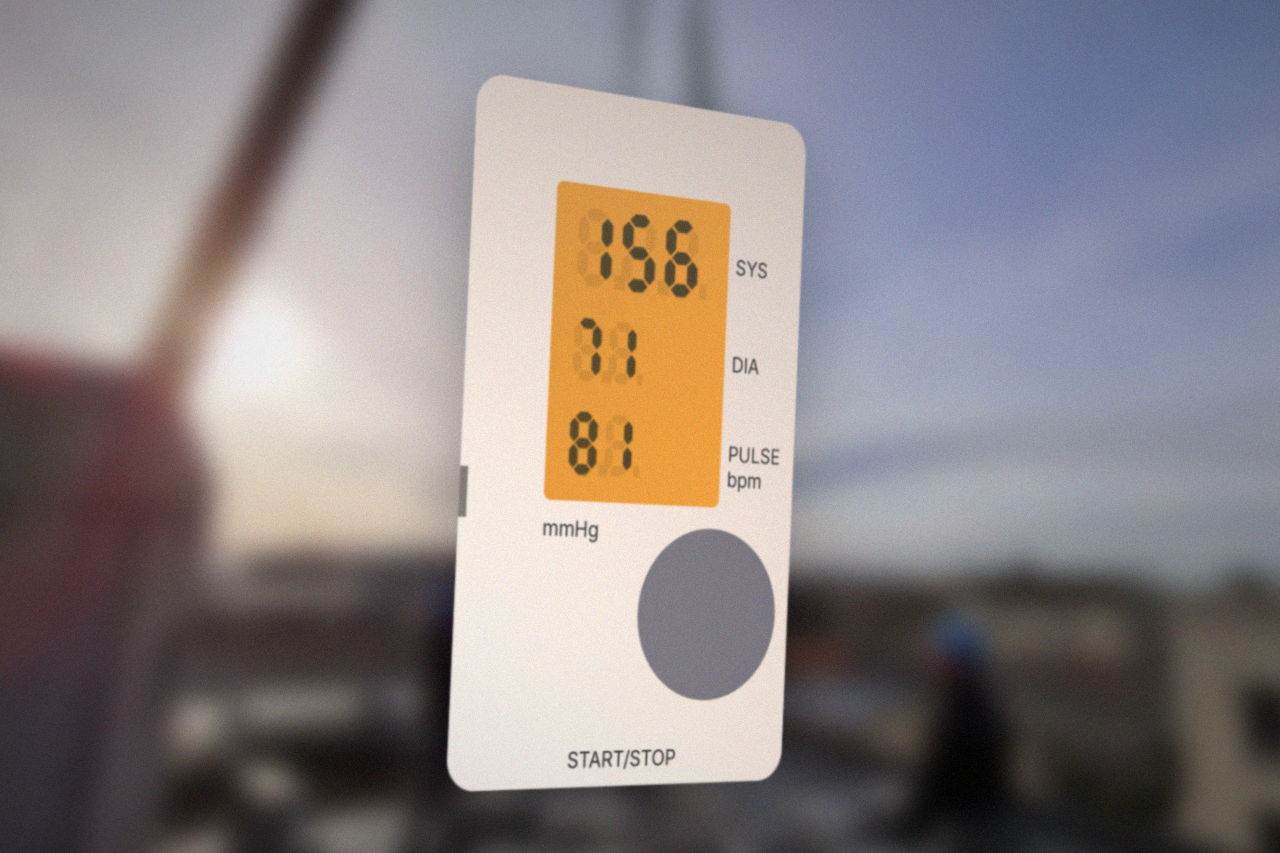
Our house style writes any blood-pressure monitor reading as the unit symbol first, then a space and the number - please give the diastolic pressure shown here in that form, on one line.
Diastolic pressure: mmHg 71
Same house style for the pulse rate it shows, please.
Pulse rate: bpm 81
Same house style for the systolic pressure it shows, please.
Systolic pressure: mmHg 156
